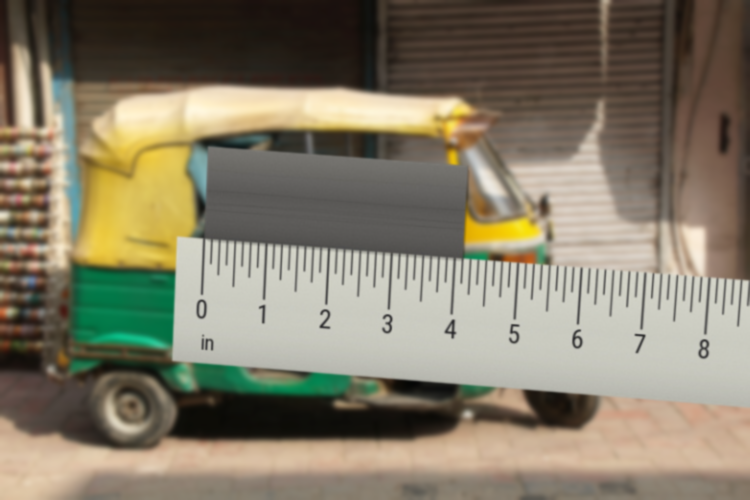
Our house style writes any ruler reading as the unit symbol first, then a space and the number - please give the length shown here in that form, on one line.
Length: in 4.125
